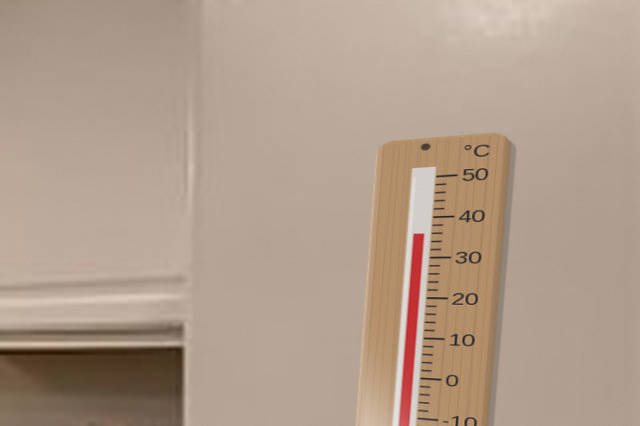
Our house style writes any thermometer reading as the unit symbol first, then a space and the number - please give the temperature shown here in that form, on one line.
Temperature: °C 36
